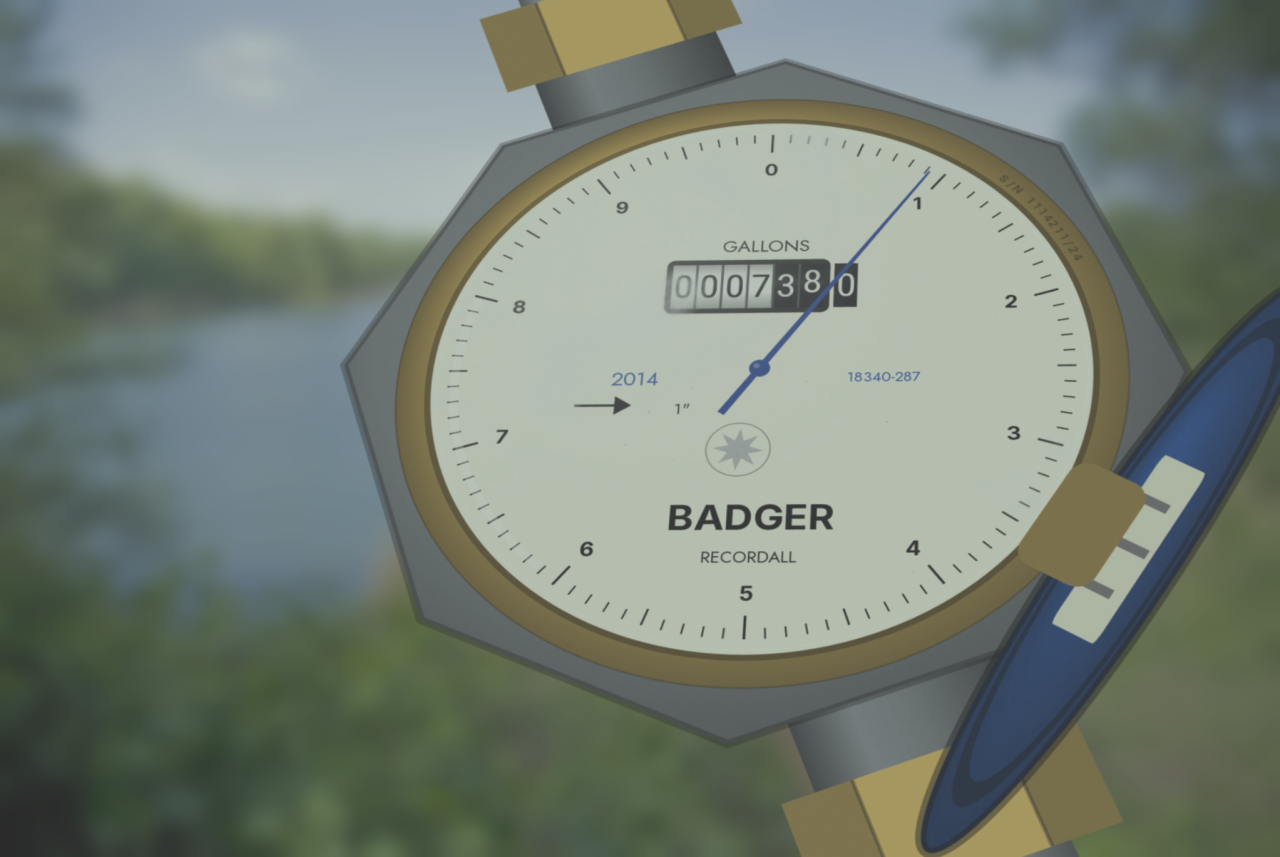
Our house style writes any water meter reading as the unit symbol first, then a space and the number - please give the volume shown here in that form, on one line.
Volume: gal 7380.9
